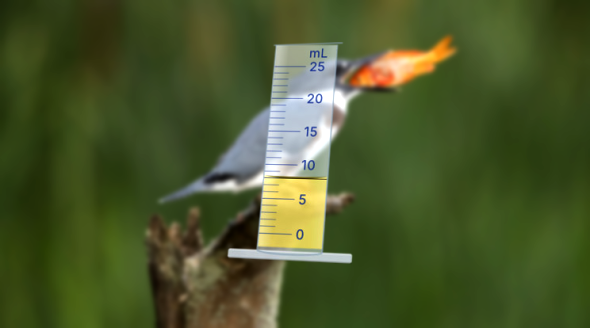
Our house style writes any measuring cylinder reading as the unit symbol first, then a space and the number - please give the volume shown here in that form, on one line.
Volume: mL 8
